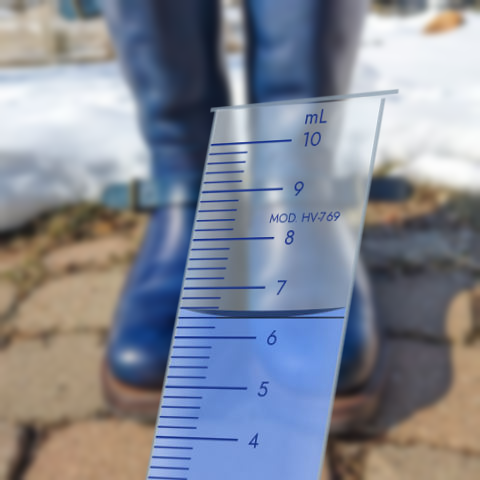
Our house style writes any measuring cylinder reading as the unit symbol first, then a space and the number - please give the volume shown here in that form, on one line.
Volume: mL 6.4
